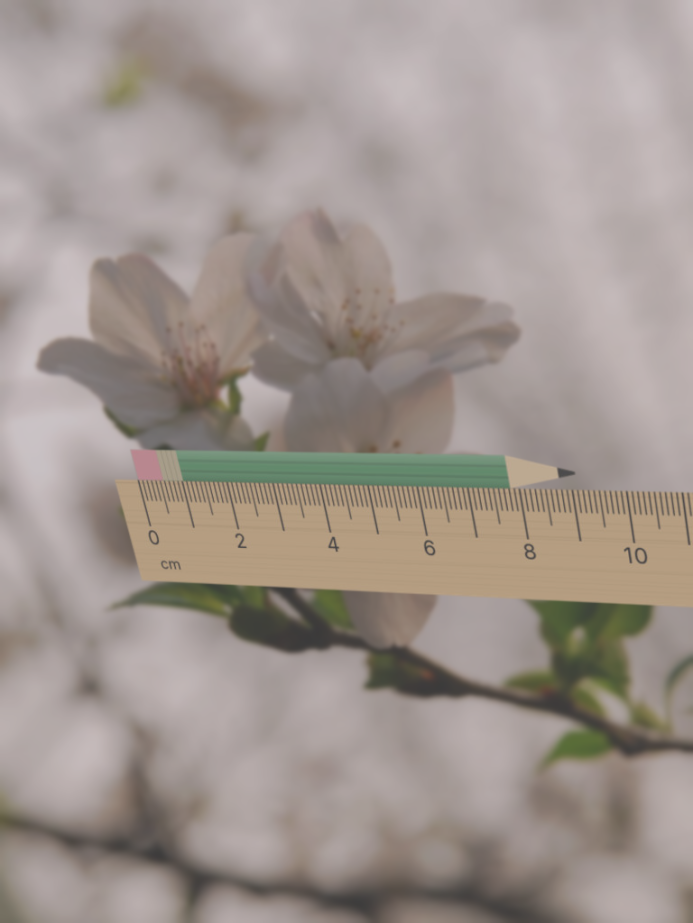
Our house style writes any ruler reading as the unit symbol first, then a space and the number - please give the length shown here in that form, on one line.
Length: cm 9.1
